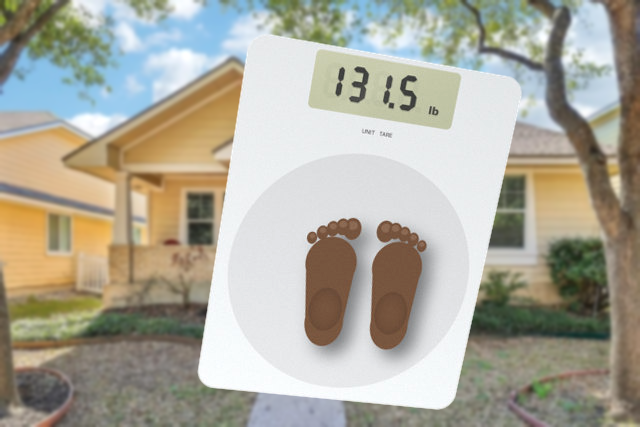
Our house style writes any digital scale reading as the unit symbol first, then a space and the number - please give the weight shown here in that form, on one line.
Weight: lb 131.5
